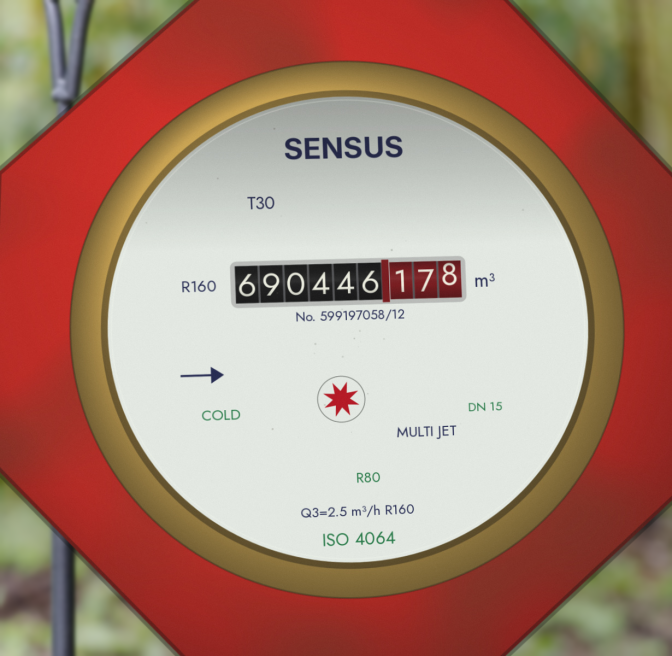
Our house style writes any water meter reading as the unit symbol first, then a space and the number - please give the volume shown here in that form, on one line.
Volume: m³ 690446.178
